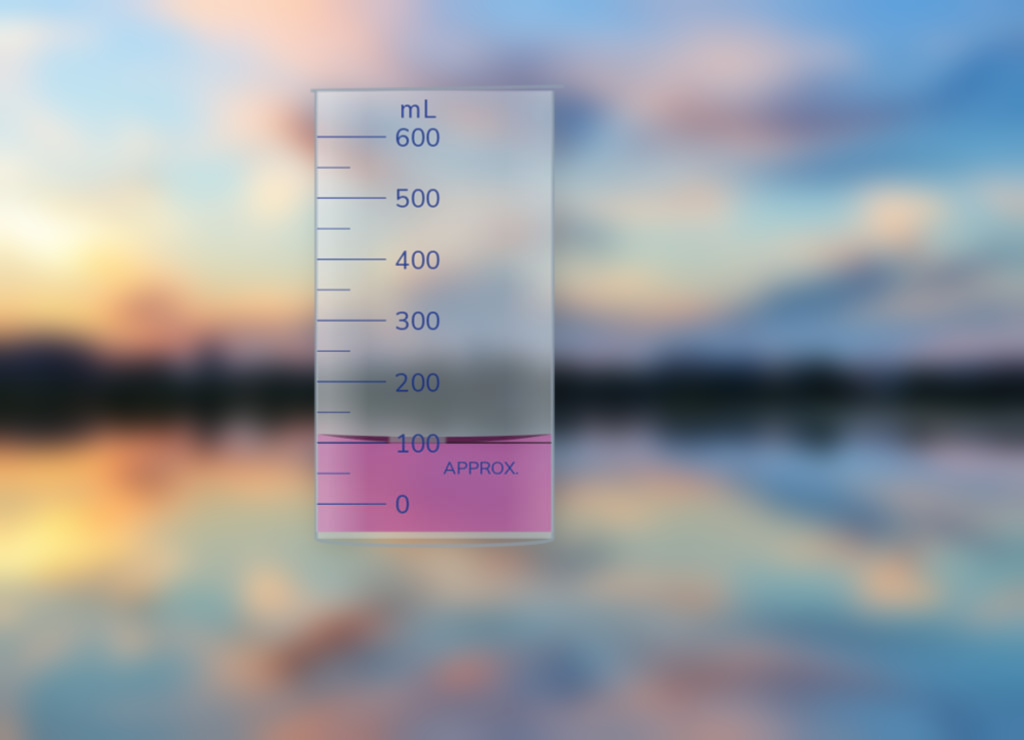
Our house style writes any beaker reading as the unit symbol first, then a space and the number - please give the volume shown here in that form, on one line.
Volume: mL 100
